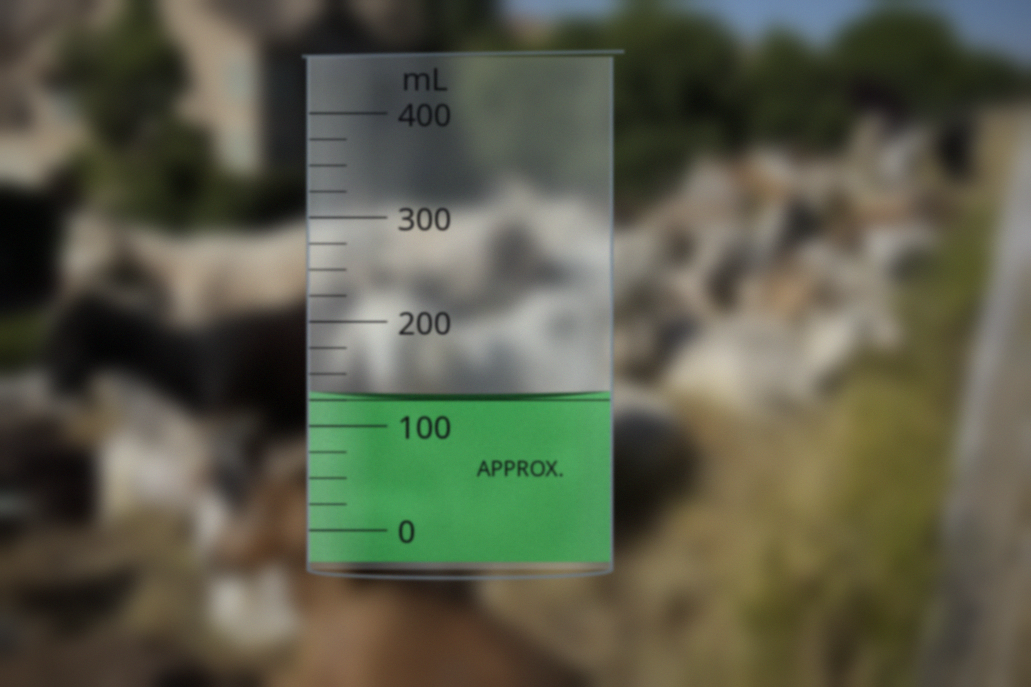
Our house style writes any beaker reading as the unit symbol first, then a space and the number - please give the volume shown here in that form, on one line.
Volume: mL 125
